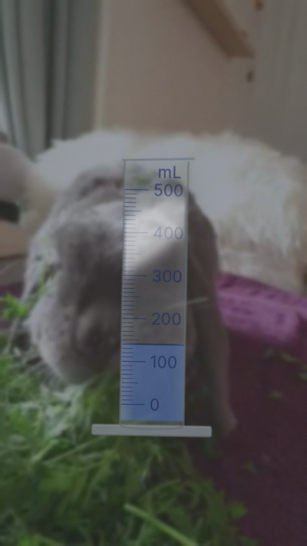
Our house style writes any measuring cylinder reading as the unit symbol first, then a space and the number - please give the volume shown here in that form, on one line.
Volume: mL 140
